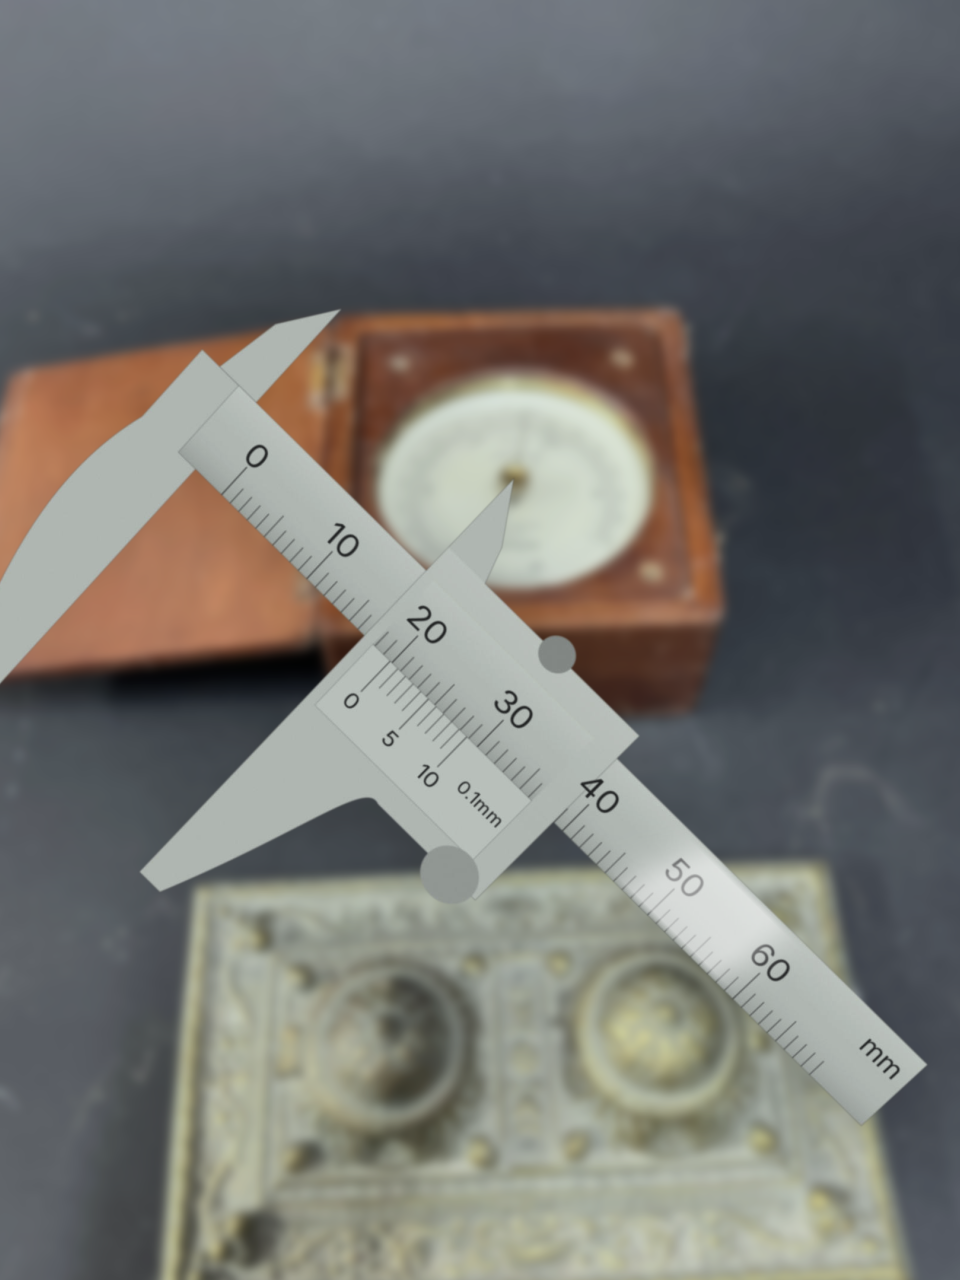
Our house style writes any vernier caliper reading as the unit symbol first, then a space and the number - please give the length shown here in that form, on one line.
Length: mm 19.8
